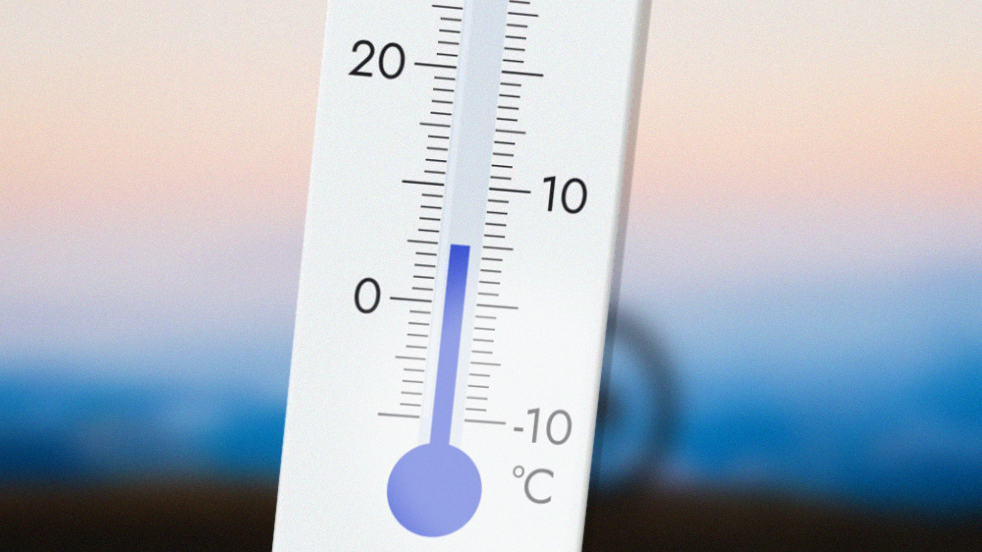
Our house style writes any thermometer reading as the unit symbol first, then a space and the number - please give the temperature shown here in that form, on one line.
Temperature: °C 5
